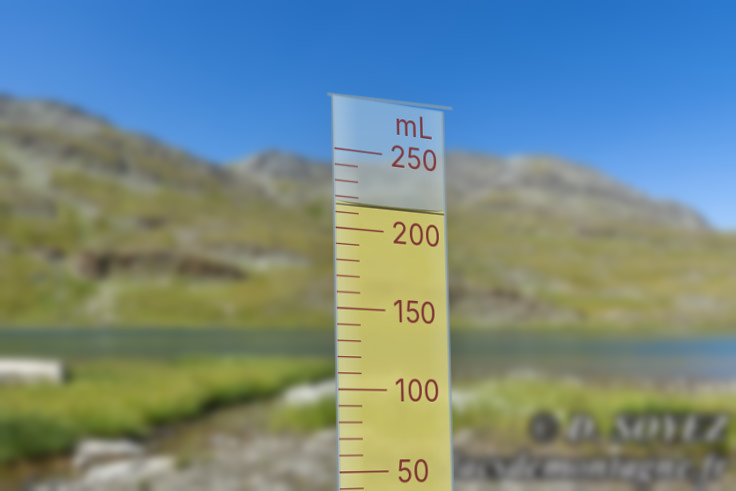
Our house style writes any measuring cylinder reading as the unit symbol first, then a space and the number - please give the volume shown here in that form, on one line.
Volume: mL 215
